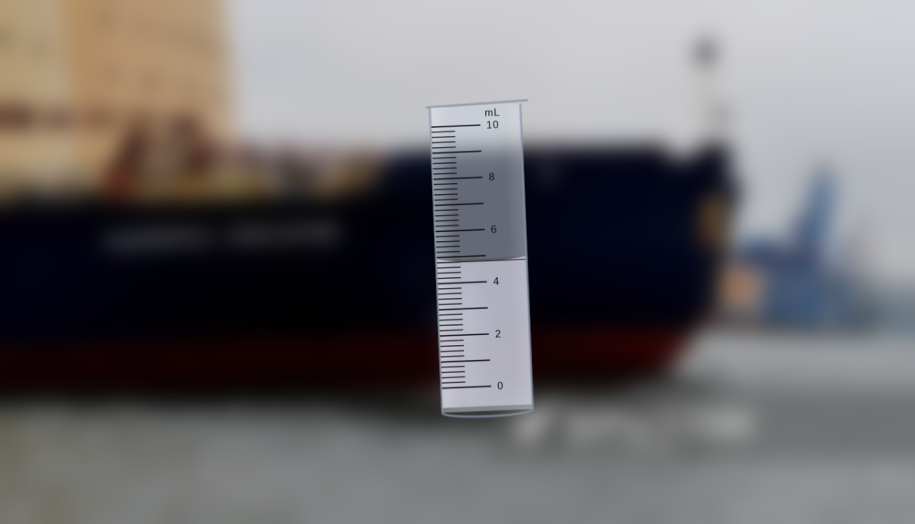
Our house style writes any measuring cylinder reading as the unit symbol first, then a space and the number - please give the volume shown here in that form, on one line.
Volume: mL 4.8
